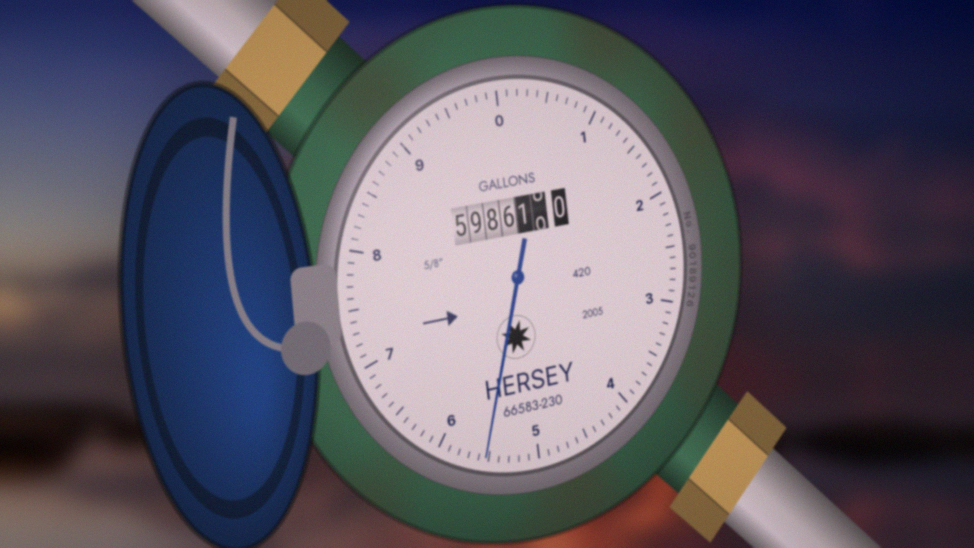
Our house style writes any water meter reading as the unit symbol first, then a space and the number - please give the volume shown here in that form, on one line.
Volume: gal 5986185.5
